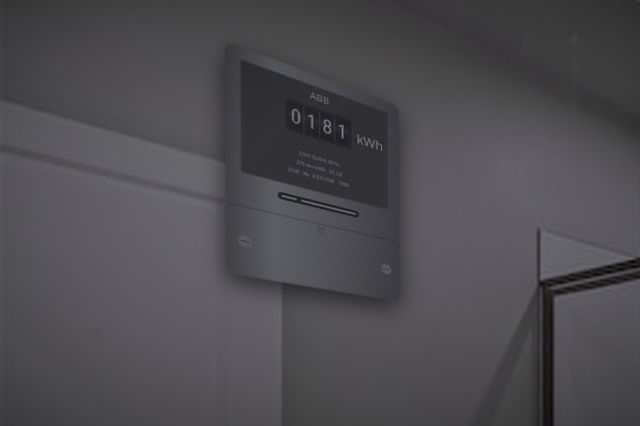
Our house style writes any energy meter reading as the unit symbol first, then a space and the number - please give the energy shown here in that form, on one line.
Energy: kWh 181
